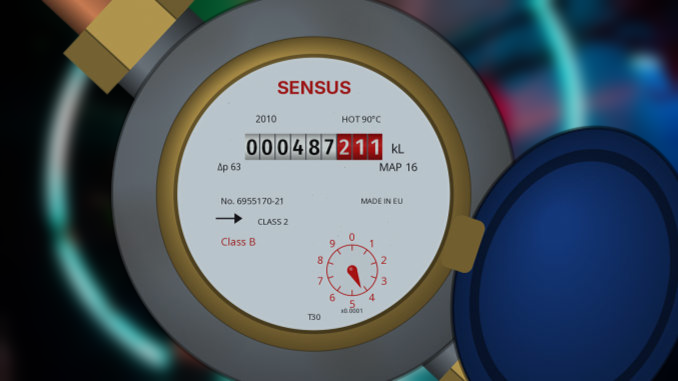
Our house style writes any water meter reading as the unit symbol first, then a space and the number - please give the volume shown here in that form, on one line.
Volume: kL 487.2114
